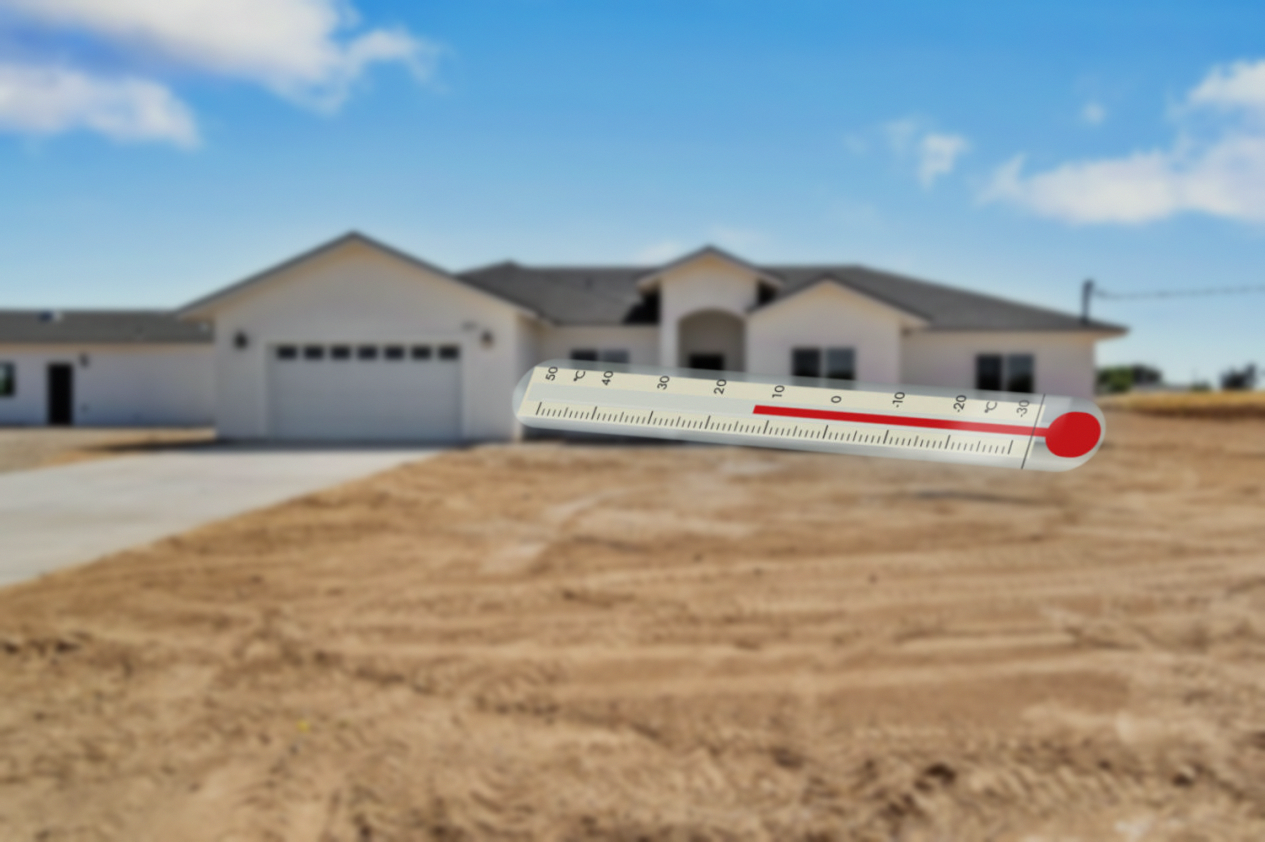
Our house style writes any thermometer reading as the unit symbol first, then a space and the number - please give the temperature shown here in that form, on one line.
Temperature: °C 13
